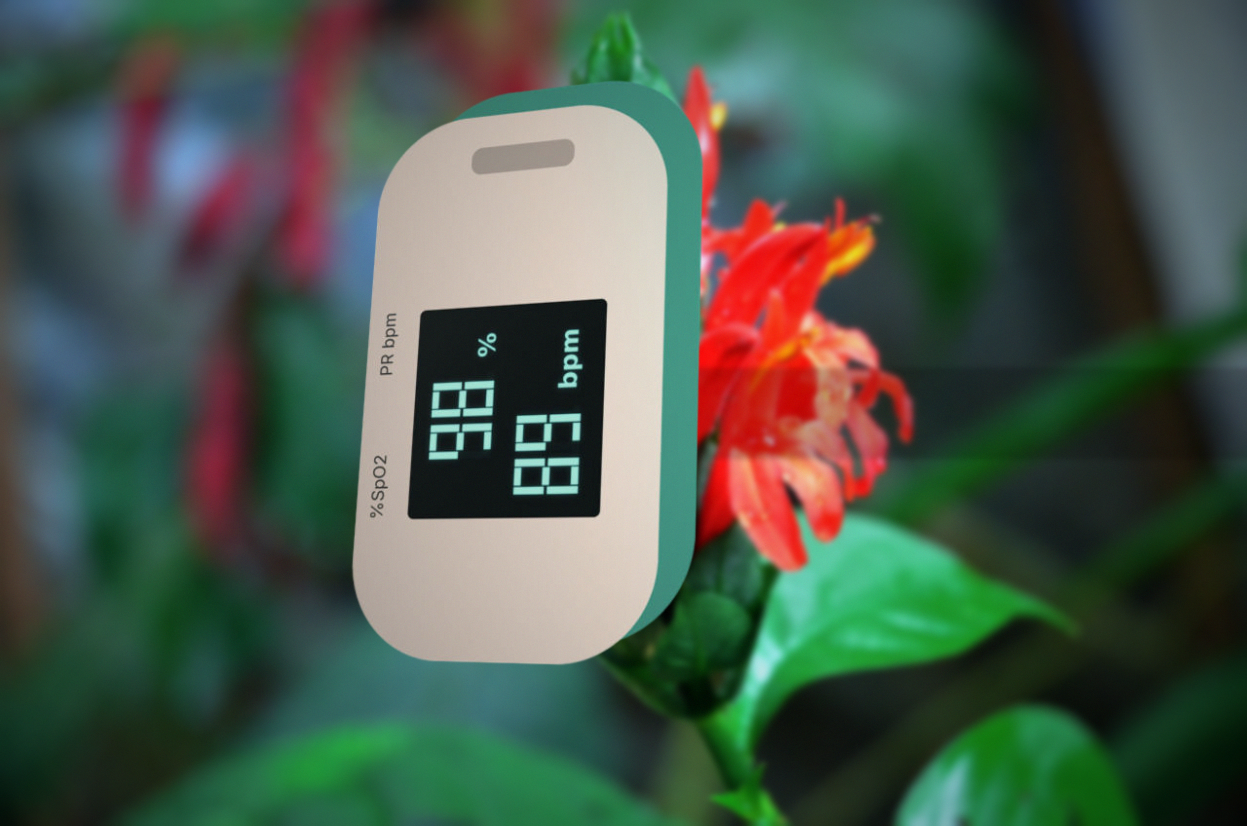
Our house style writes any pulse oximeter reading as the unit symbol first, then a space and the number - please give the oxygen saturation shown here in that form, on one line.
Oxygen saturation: % 98
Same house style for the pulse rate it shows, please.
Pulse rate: bpm 89
